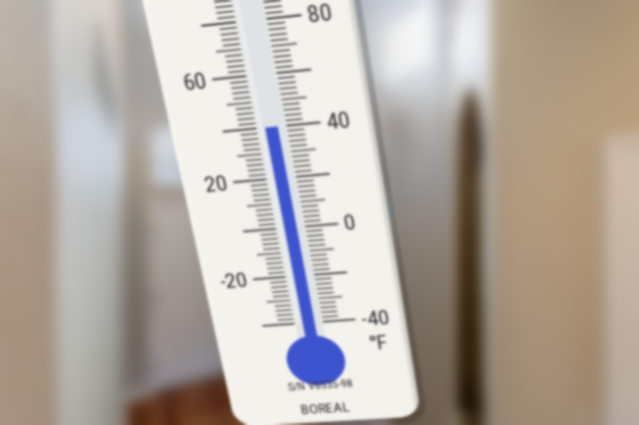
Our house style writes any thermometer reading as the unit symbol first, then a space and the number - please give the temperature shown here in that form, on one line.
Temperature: °F 40
